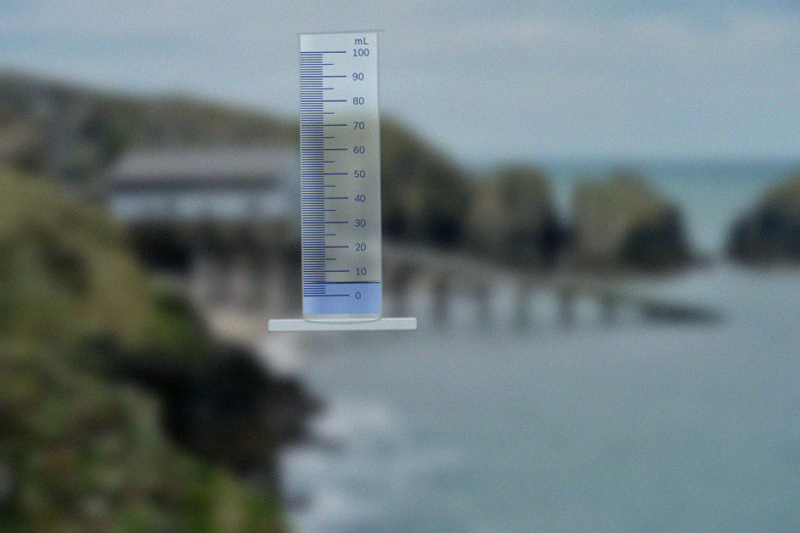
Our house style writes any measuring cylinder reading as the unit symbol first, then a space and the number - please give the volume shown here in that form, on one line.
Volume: mL 5
